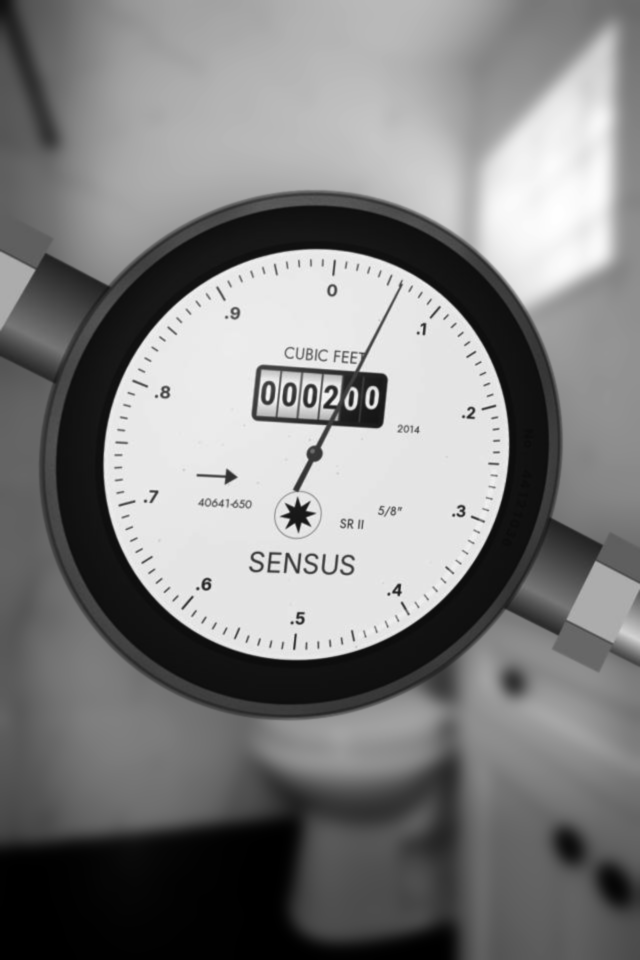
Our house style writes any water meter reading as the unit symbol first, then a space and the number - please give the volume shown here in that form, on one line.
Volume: ft³ 200.06
